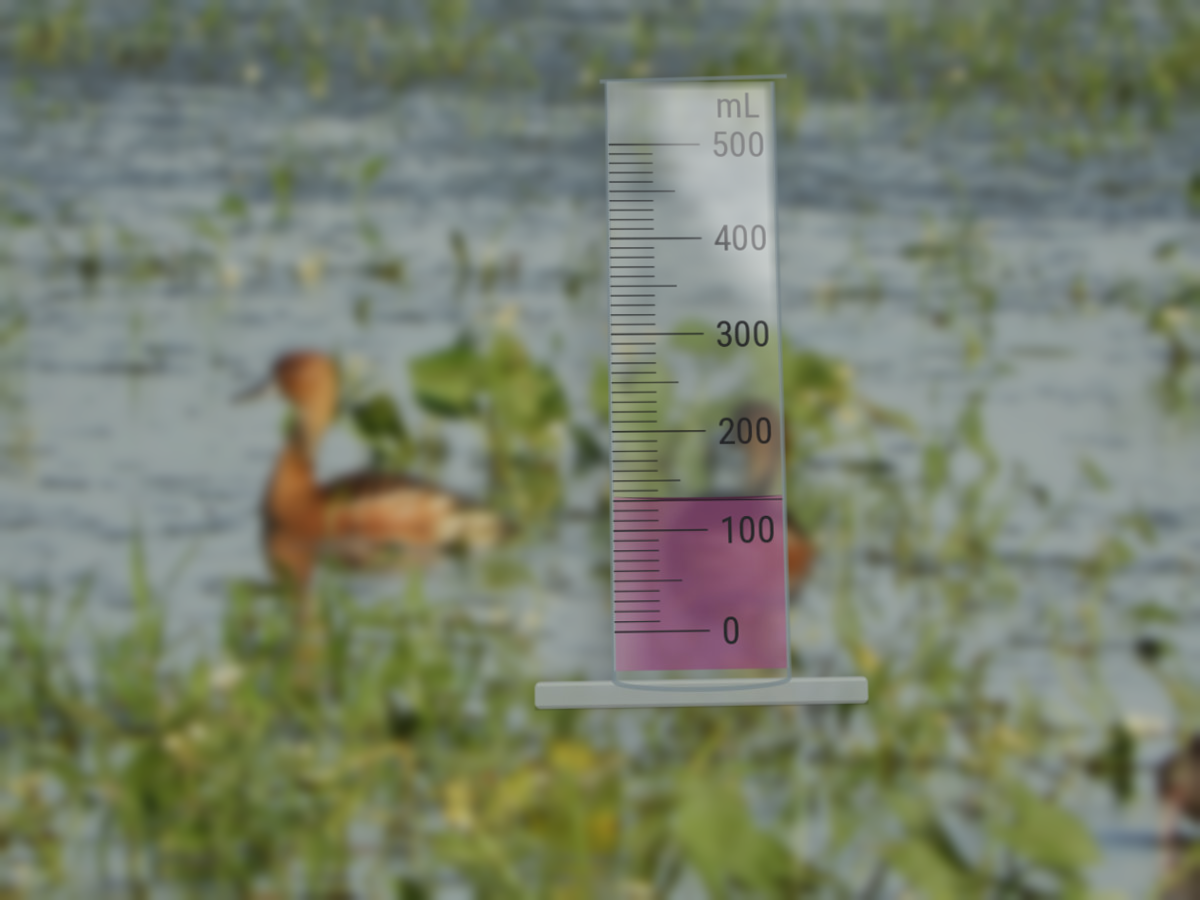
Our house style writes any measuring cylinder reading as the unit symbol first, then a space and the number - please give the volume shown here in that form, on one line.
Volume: mL 130
